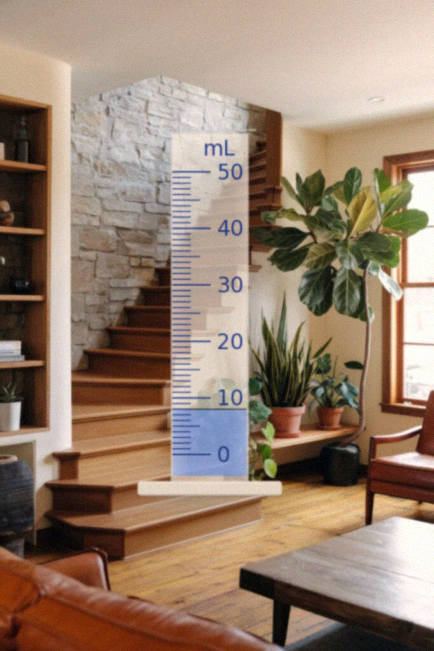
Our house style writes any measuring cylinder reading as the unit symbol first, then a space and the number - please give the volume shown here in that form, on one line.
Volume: mL 8
